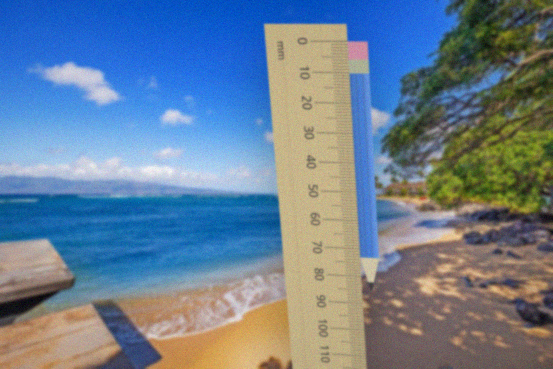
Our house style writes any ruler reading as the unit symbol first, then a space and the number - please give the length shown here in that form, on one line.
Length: mm 85
